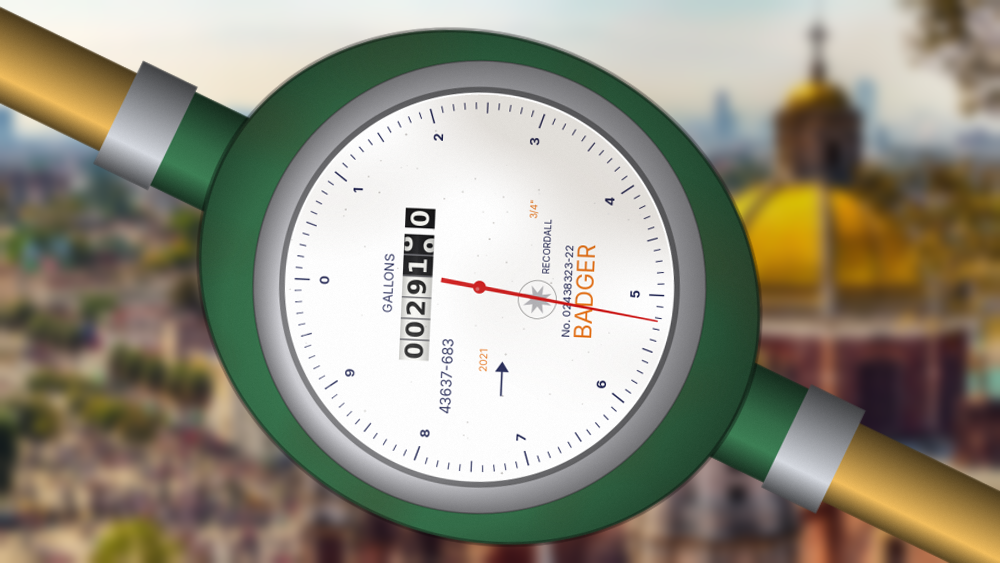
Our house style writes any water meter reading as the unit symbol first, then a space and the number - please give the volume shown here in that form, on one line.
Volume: gal 29185.2
